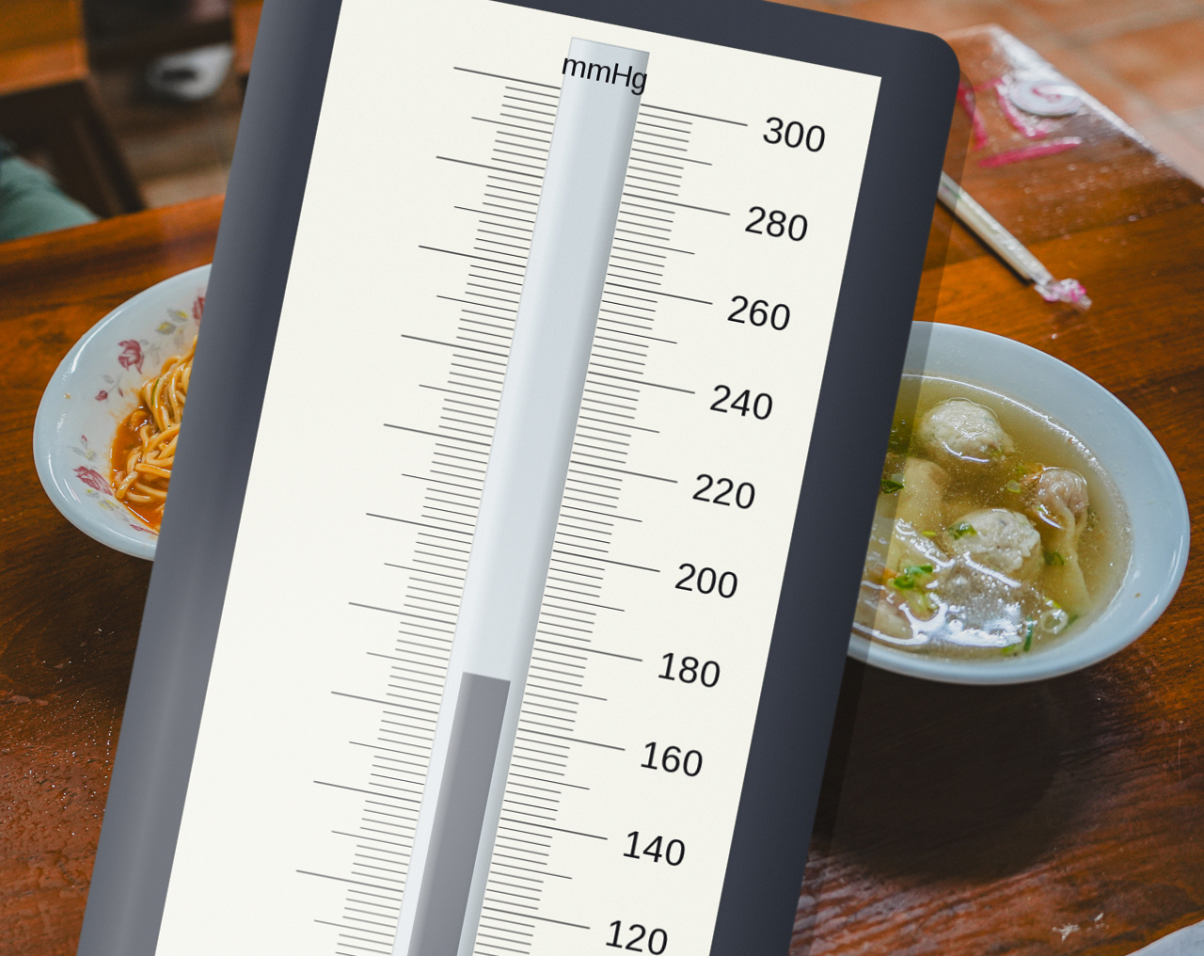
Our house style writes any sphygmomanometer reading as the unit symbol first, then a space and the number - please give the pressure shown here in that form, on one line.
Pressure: mmHg 170
